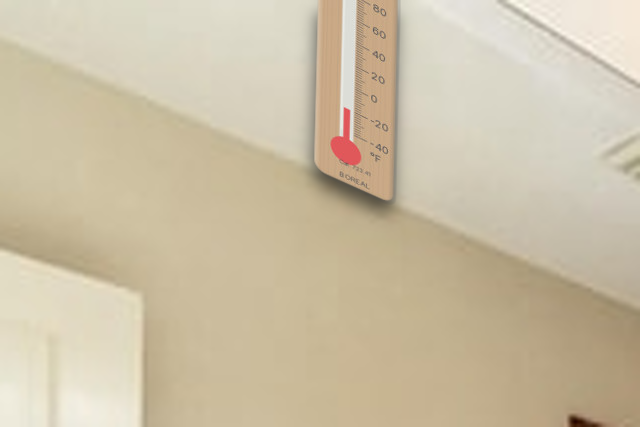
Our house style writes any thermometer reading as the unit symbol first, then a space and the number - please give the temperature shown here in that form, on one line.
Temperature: °F -20
